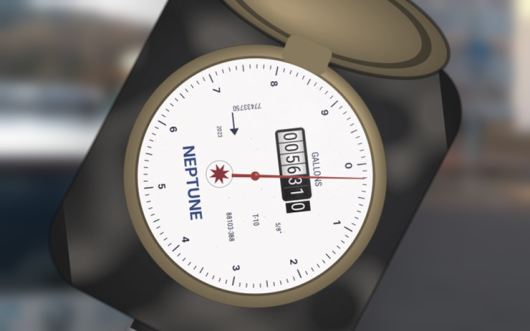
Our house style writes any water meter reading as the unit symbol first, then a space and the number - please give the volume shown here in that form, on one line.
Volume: gal 56310.2
